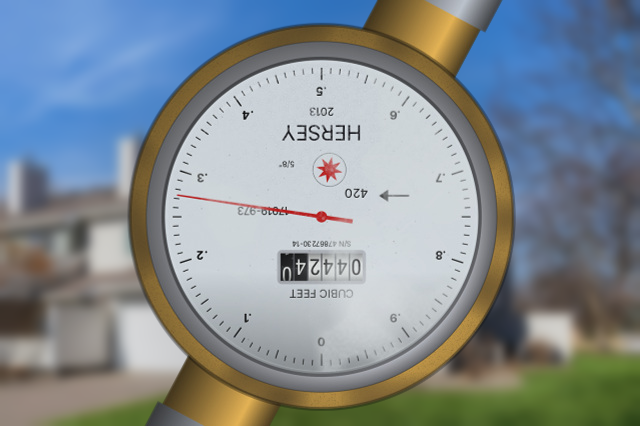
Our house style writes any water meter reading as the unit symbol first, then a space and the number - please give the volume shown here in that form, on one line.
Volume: ft³ 44240.27
